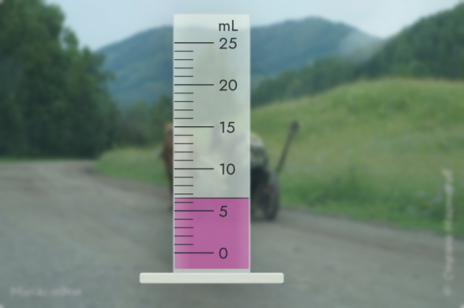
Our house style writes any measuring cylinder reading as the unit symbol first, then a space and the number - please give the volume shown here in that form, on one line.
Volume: mL 6.5
